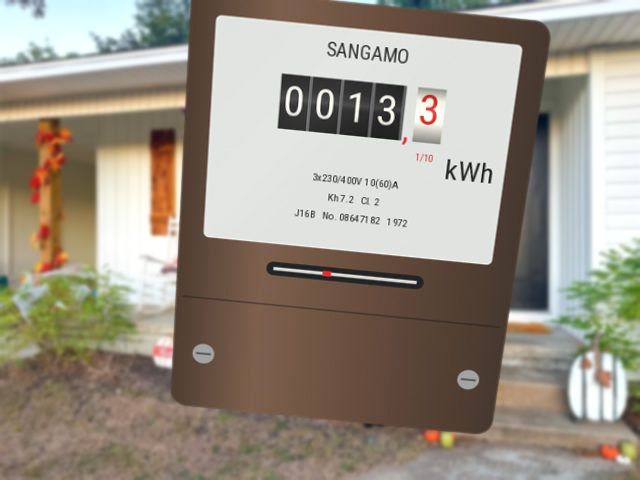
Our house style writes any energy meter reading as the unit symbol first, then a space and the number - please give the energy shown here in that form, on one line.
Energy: kWh 13.3
